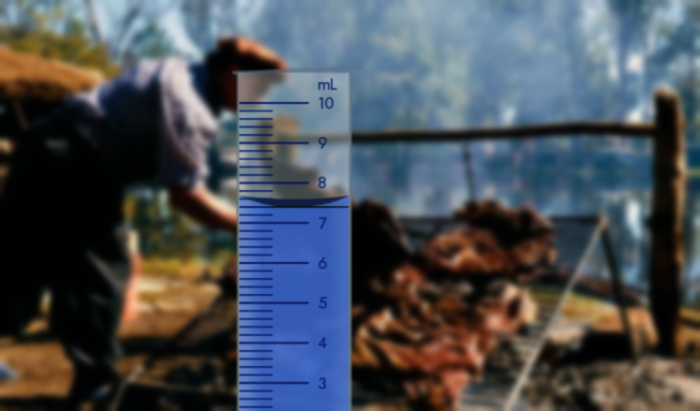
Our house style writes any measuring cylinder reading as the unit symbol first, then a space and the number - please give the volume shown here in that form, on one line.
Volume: mL 7.4
